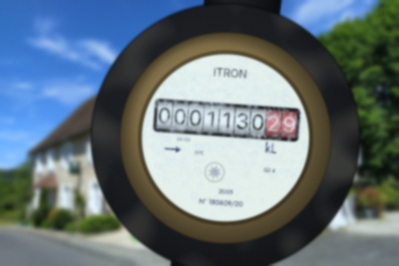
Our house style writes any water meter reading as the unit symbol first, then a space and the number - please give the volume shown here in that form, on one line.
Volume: kL 1130.29
